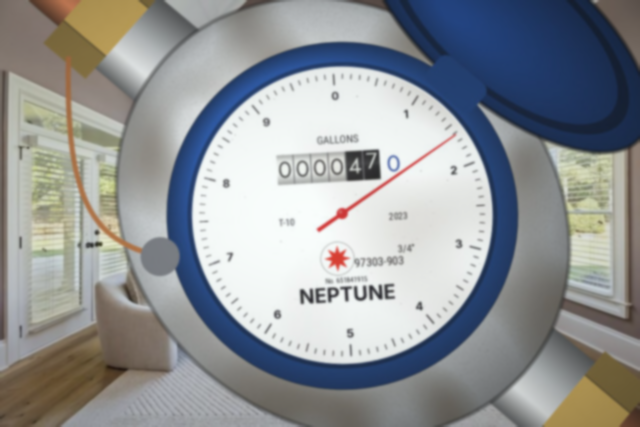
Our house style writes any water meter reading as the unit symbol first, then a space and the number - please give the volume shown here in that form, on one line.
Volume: gal 471.6
